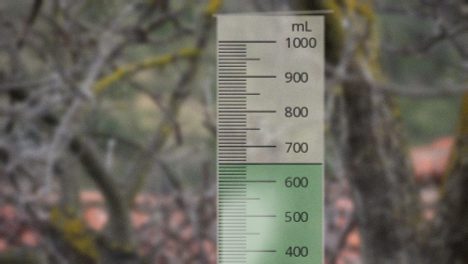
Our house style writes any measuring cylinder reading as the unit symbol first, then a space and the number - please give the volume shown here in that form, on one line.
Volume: mL 650
